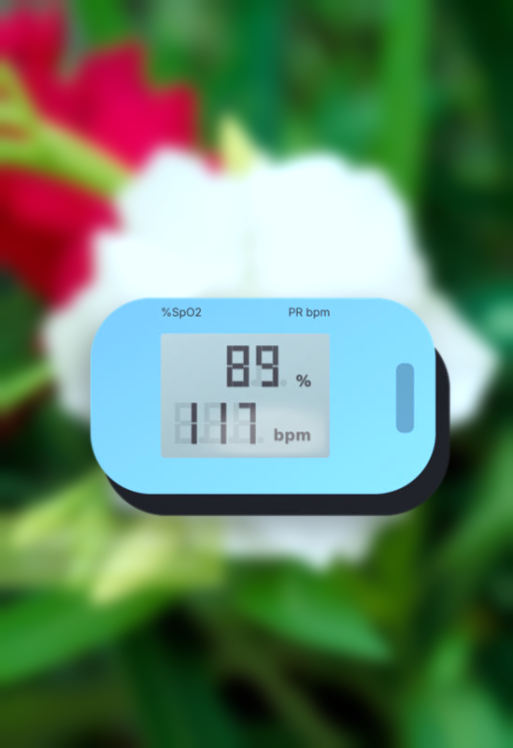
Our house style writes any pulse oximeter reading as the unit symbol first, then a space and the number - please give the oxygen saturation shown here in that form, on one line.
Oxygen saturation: % 89
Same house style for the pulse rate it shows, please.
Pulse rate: bpm 117
